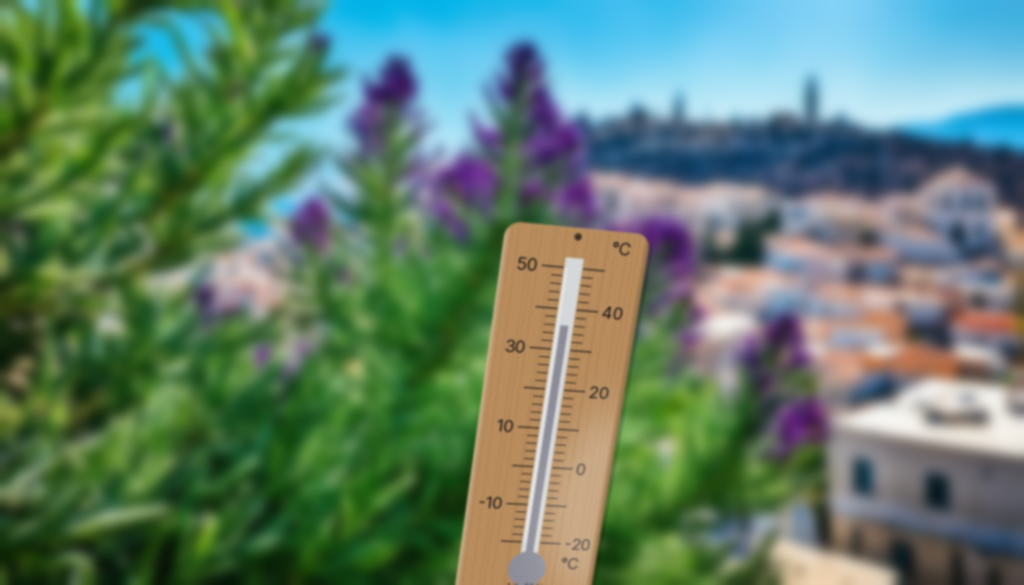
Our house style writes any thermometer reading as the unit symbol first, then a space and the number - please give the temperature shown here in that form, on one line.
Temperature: °C 36
